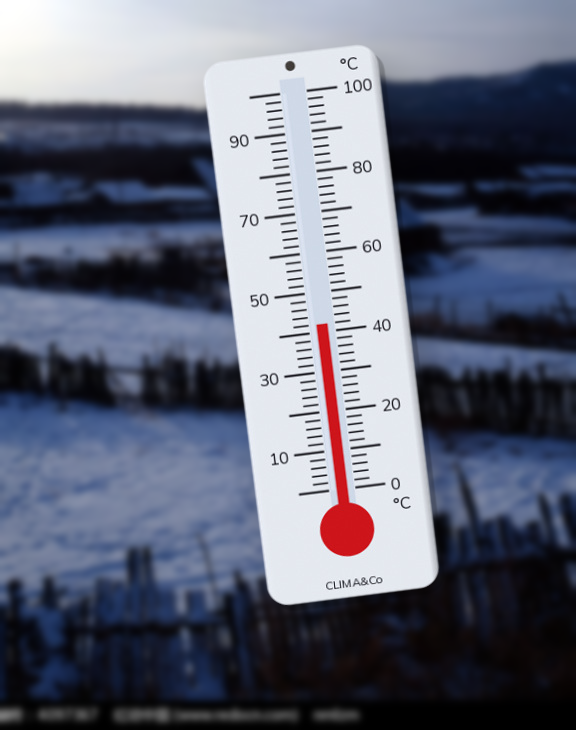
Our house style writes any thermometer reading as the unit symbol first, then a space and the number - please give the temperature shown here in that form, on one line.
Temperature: °C 42
